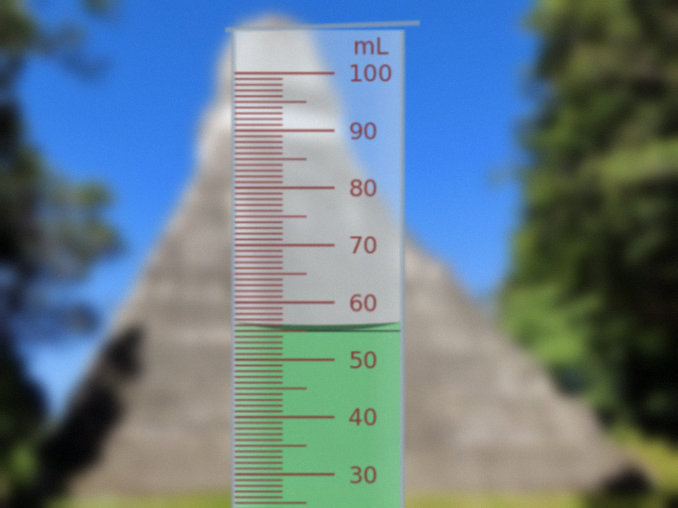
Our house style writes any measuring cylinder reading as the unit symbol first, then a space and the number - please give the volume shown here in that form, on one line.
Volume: mL 55
